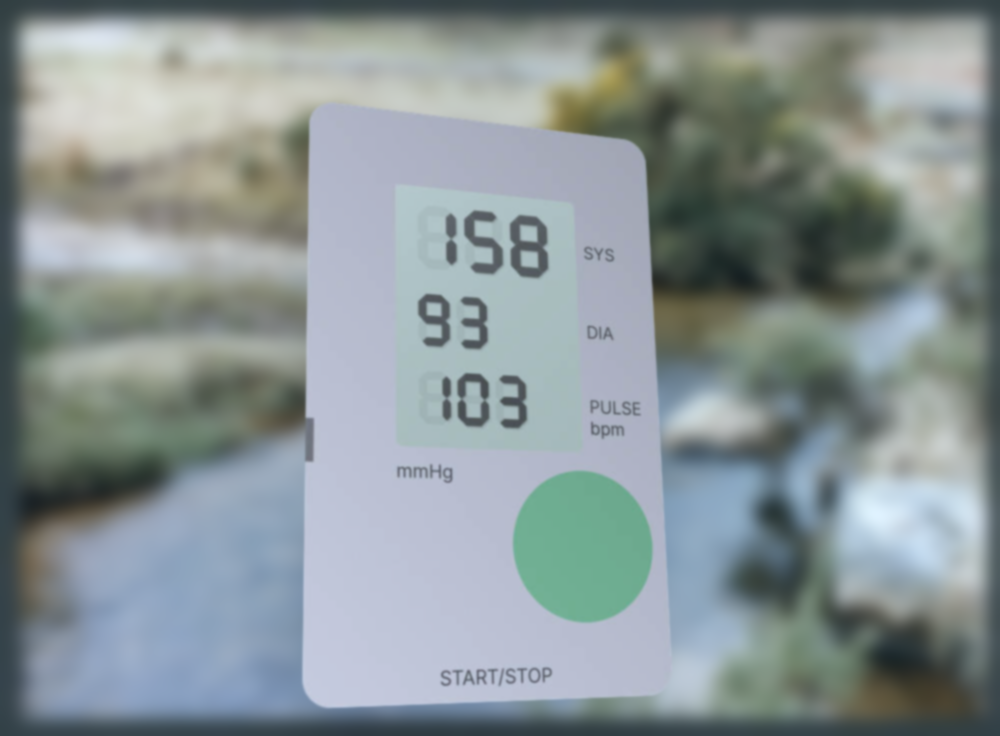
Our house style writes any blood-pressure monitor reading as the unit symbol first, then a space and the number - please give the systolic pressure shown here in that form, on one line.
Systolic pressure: mmHg 158
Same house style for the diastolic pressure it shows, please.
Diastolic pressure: mmHg 93
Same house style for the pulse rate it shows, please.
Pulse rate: bpm 103
